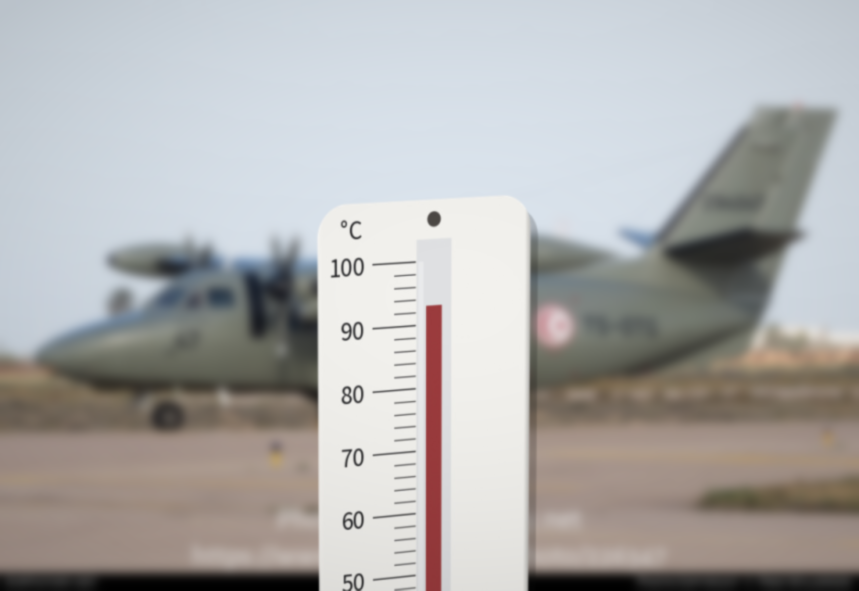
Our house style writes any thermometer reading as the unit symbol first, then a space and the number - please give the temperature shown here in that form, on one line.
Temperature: °C 93
